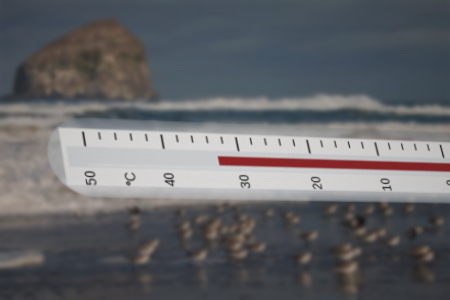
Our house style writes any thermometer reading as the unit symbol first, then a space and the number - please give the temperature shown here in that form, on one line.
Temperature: °C 33
